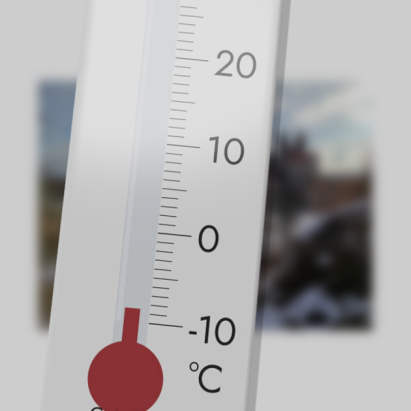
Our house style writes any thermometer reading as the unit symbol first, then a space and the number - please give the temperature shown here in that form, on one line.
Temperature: °C -8.5
